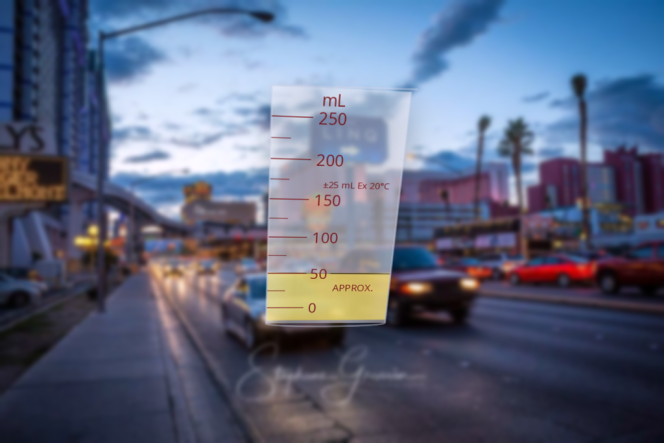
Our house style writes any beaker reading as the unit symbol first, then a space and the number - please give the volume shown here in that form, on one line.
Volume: mL 50
